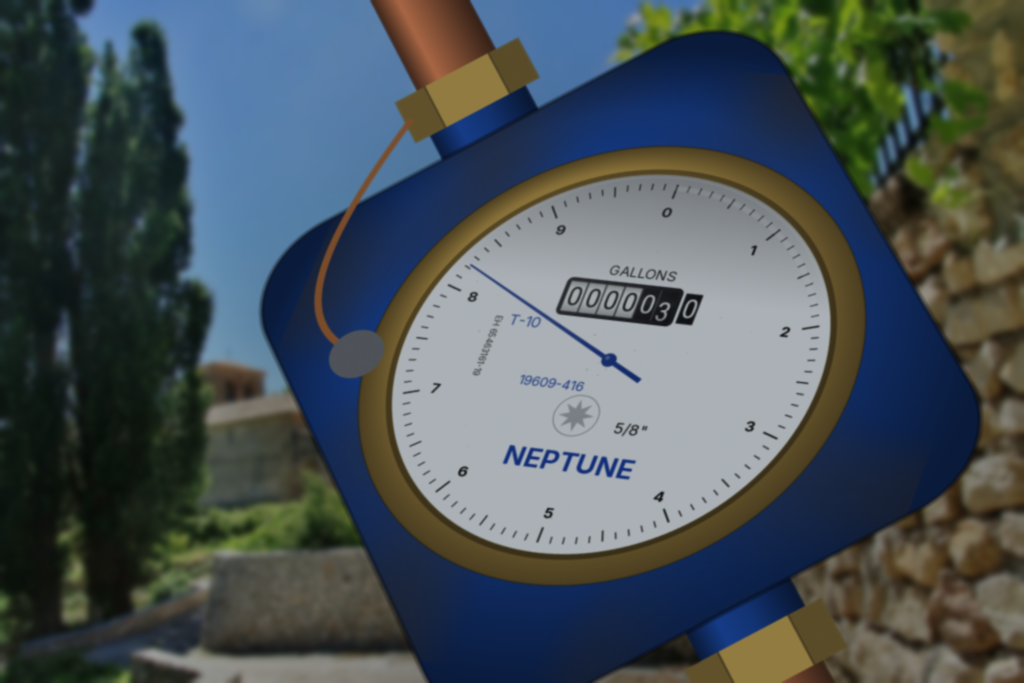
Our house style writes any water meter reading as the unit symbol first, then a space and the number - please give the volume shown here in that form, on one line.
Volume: gal 28.2
